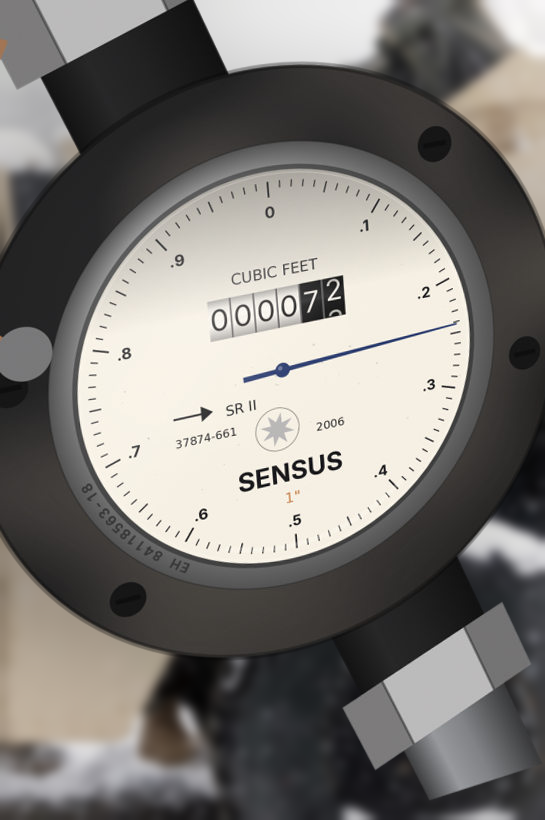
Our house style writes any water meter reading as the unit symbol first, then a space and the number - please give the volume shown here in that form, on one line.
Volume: ft³ 72.24
